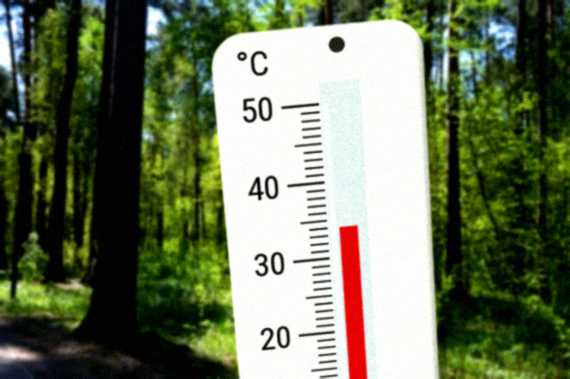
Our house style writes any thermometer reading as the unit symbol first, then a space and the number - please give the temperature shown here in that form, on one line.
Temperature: °C 34
